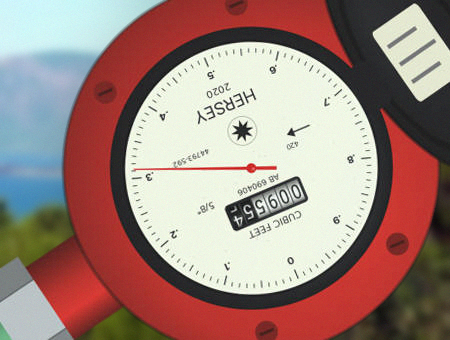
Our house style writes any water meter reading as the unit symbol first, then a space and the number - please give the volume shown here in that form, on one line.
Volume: ft³ 9554.31
